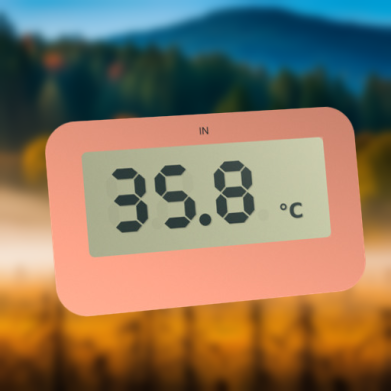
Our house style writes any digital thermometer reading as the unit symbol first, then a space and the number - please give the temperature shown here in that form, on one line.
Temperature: °C 35.8
